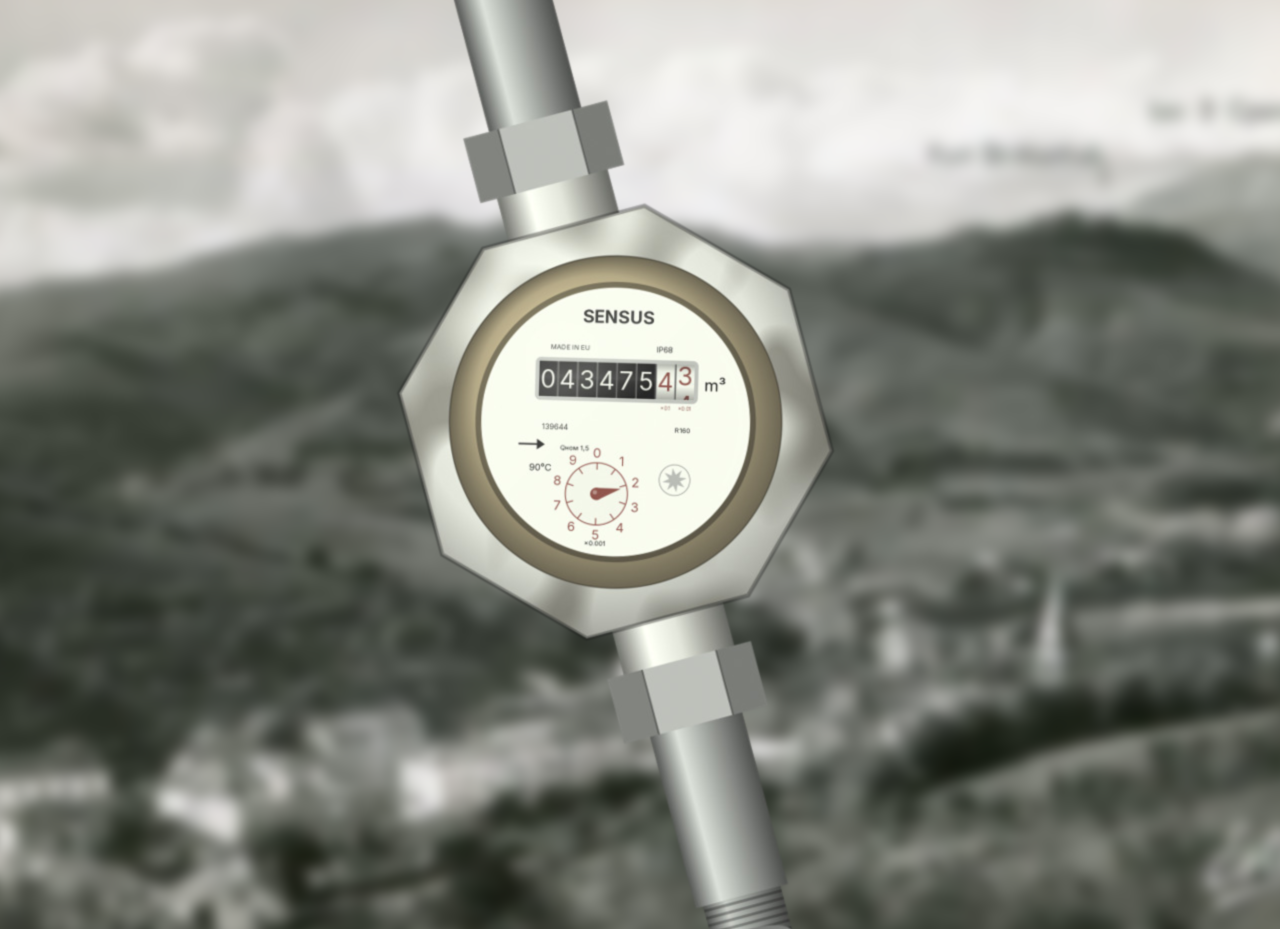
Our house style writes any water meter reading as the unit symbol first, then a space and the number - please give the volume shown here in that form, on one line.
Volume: m³ 43475.432
